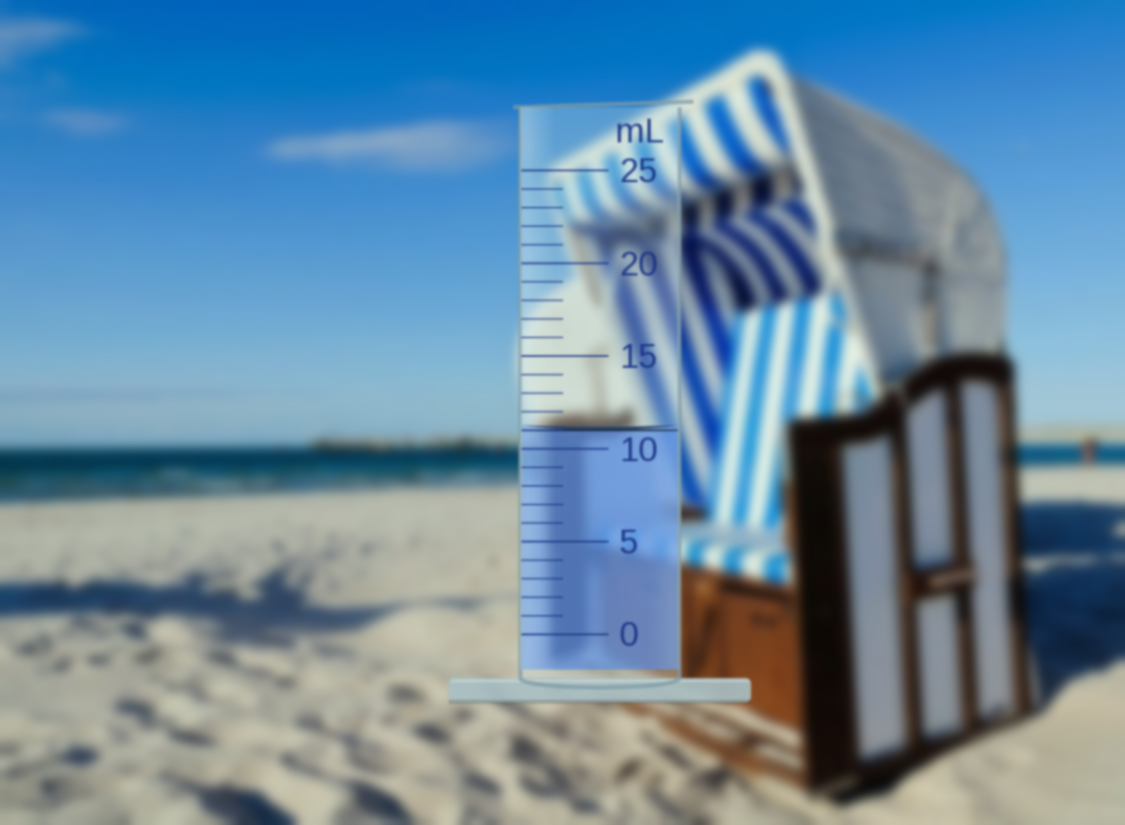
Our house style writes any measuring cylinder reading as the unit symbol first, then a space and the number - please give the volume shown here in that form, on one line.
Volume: mL 11
